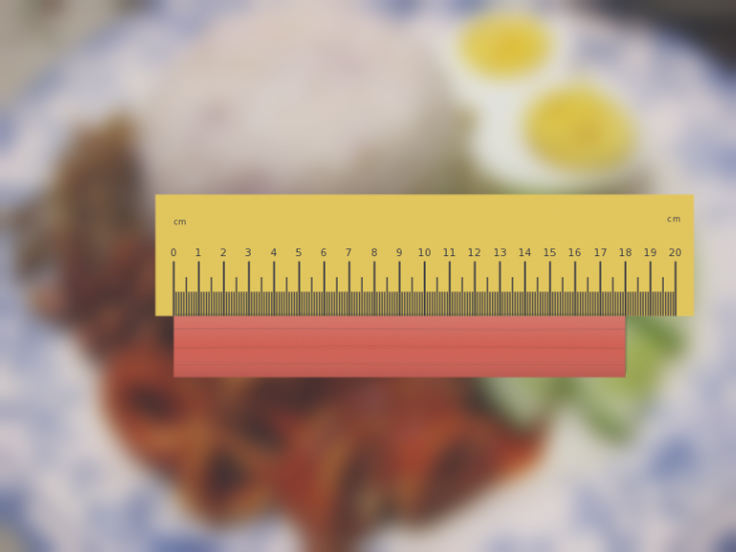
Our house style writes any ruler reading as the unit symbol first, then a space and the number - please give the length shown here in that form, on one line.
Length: cm 18
